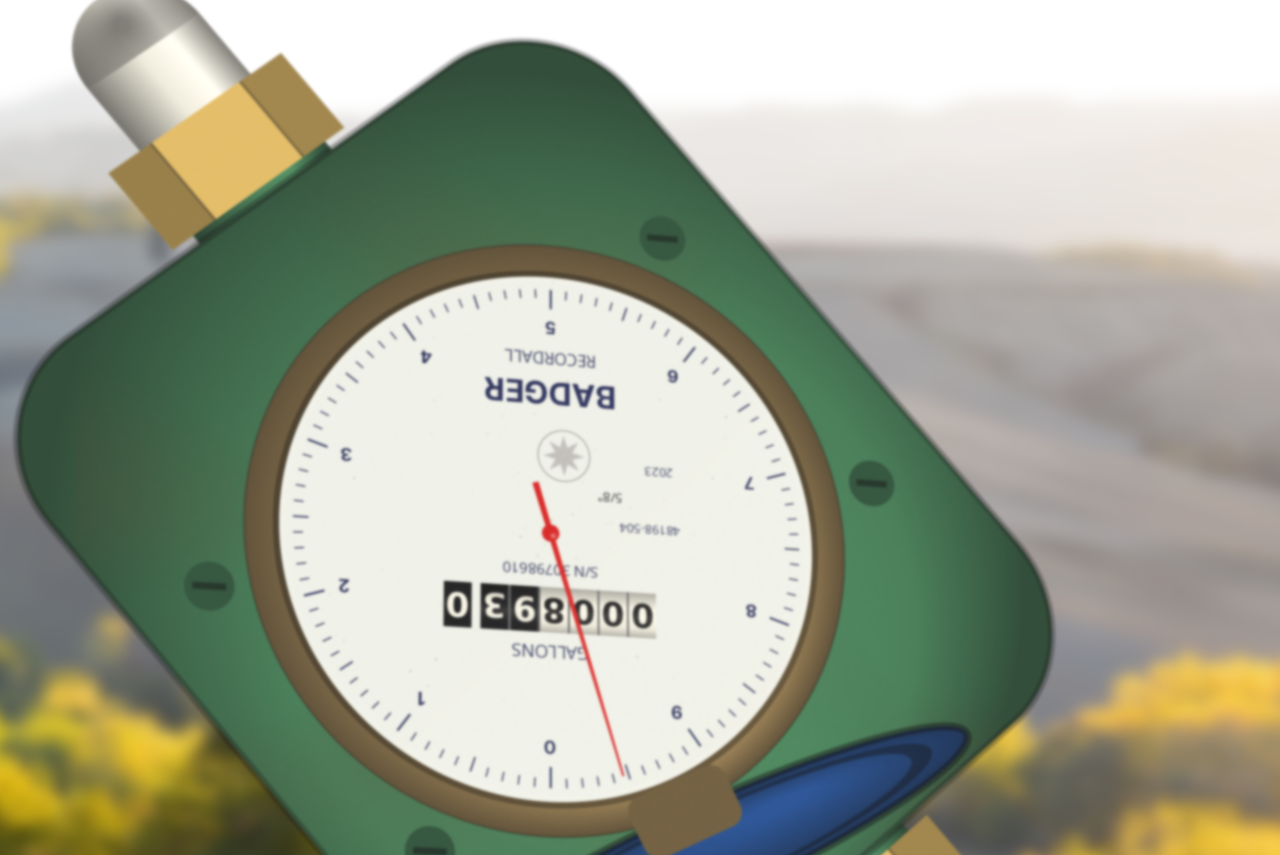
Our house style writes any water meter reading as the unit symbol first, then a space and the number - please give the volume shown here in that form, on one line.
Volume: gal 8929.5
